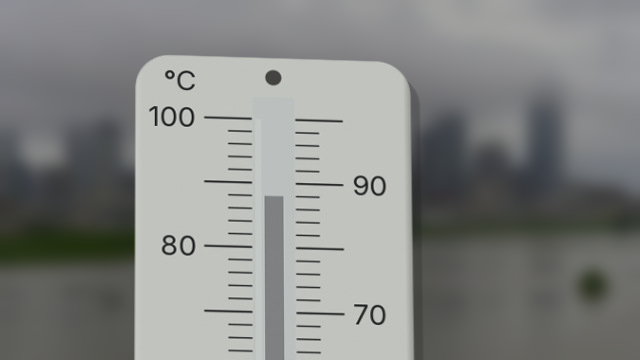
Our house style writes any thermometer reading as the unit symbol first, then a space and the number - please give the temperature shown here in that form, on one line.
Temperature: °C 88
